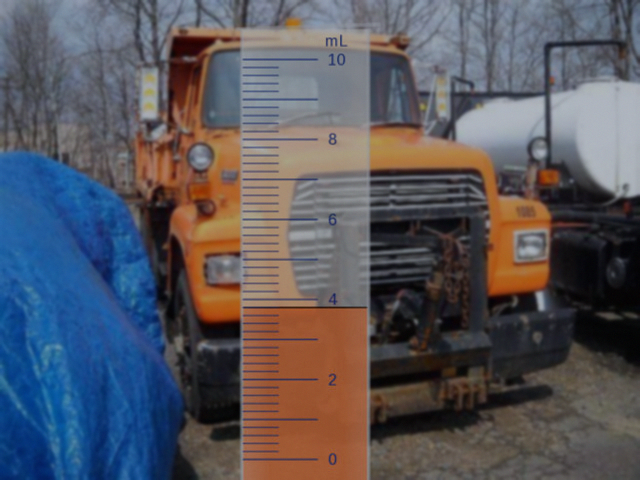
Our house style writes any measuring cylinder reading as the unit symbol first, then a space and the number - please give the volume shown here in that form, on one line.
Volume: mL 3.8
